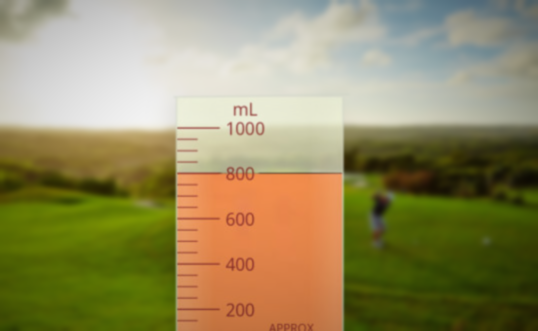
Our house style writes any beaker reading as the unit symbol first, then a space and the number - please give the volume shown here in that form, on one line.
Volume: mL 800
